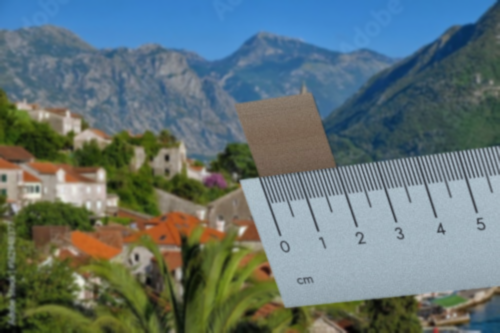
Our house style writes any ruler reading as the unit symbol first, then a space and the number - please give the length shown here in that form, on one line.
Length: cm 2
